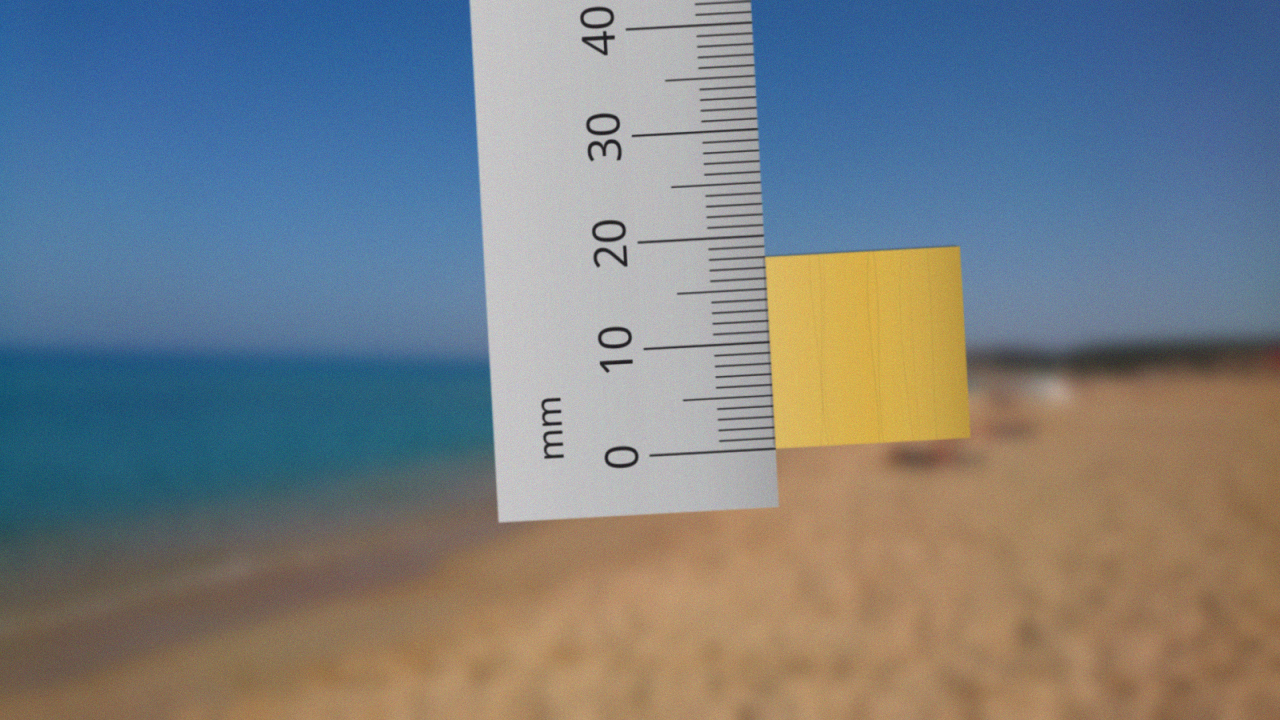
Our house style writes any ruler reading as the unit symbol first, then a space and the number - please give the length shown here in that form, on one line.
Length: mm 18
